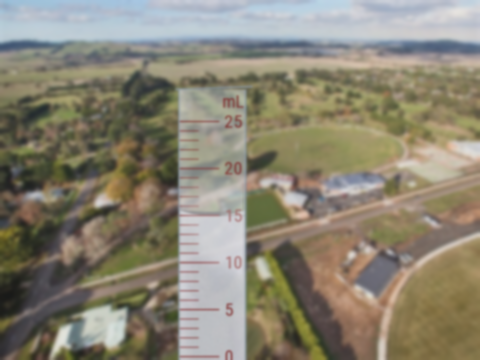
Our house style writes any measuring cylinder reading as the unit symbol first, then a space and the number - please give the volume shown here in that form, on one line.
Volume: mL 15
